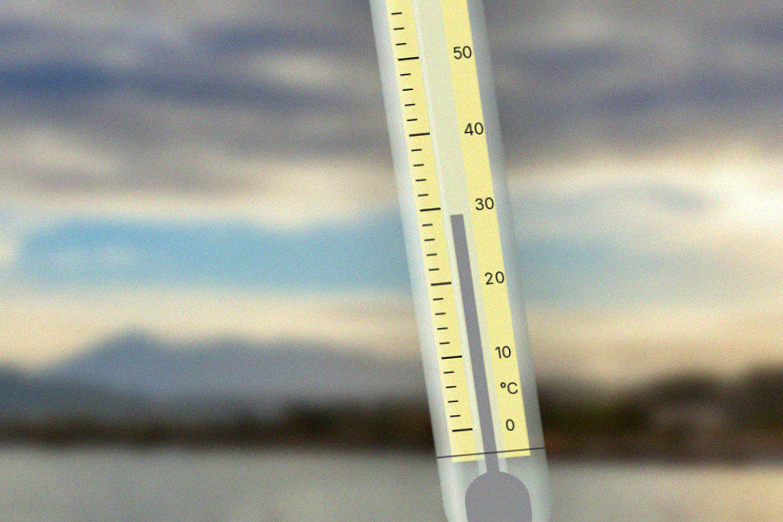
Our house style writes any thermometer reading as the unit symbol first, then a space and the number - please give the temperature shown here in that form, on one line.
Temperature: °C 29
